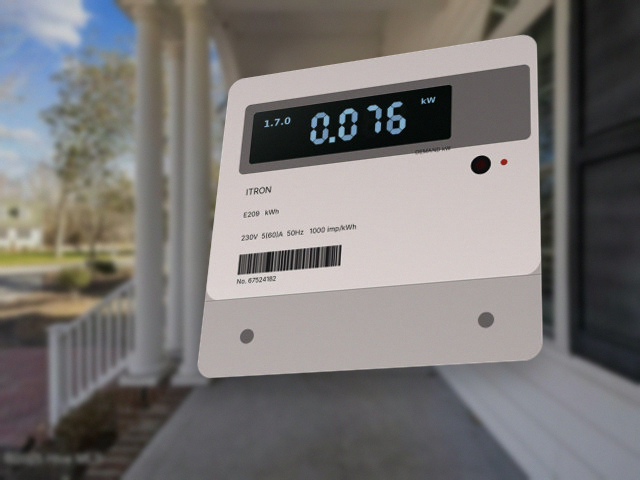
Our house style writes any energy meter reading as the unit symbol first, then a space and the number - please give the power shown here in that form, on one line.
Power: kW 0.076
